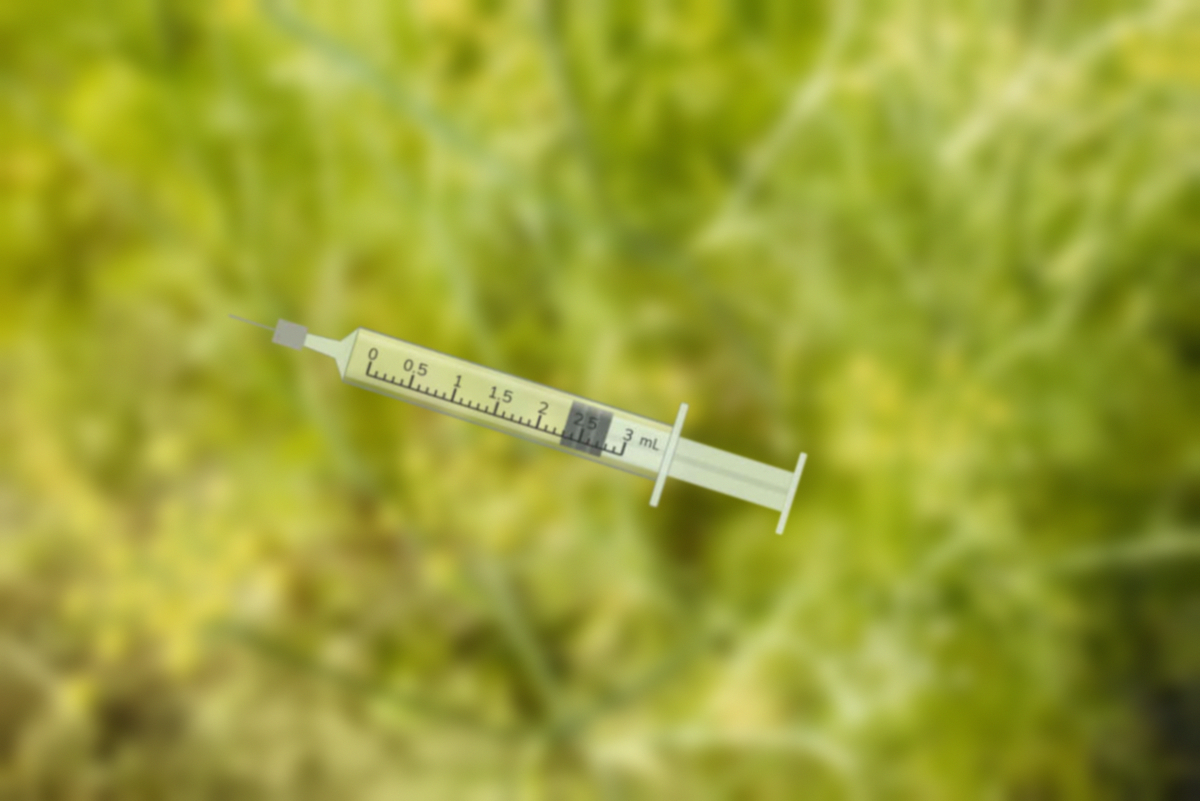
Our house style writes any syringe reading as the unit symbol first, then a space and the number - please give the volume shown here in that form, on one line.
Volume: mL 2.3
